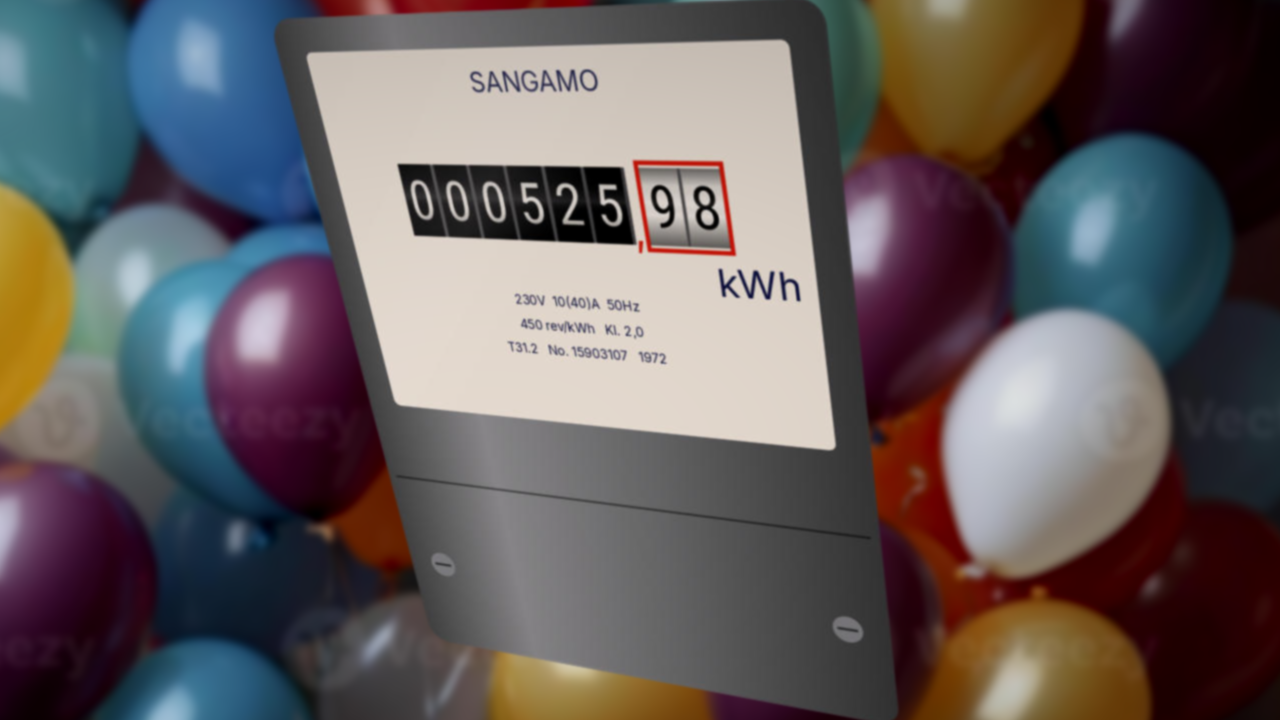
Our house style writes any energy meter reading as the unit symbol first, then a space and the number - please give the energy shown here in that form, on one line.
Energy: kWh 525.98
